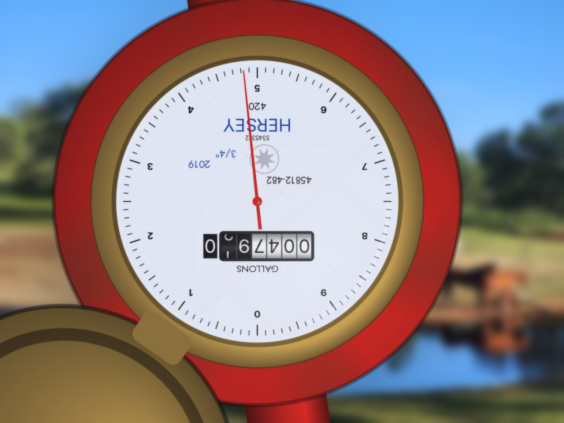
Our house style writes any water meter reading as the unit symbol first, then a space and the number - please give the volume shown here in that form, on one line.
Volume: gal 47914.8
